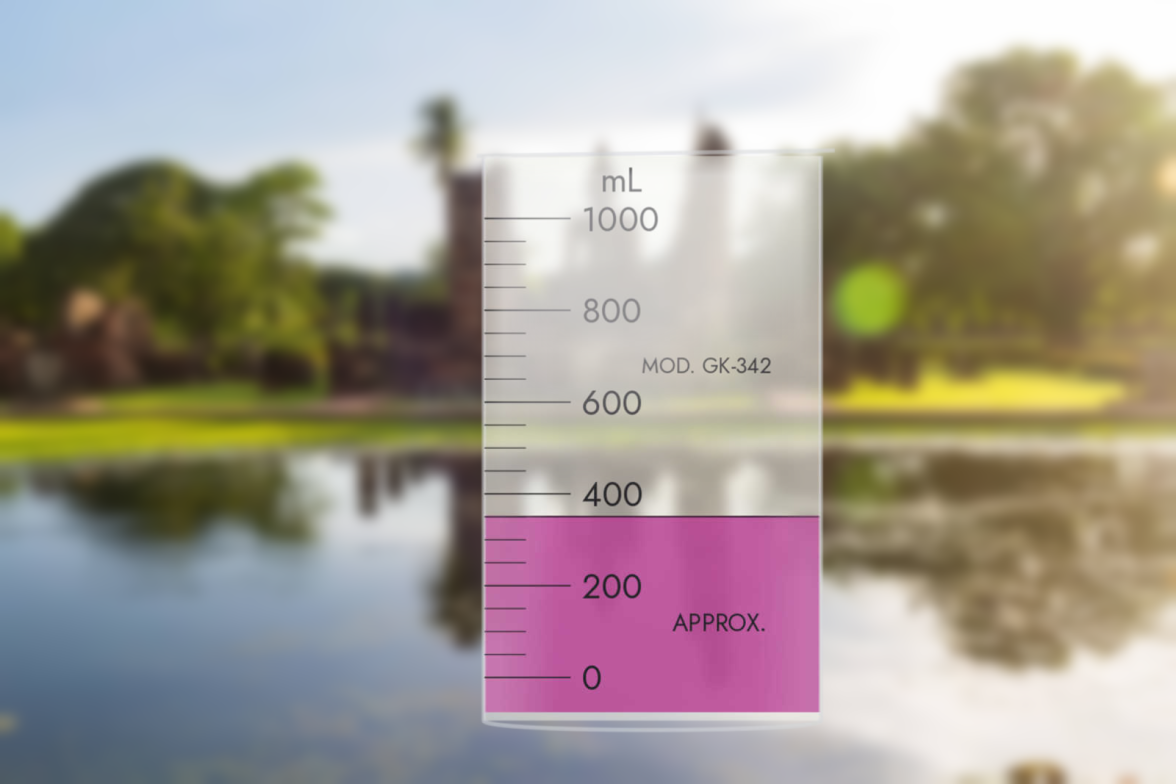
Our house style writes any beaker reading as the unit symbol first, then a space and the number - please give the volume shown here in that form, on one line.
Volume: mL 350
